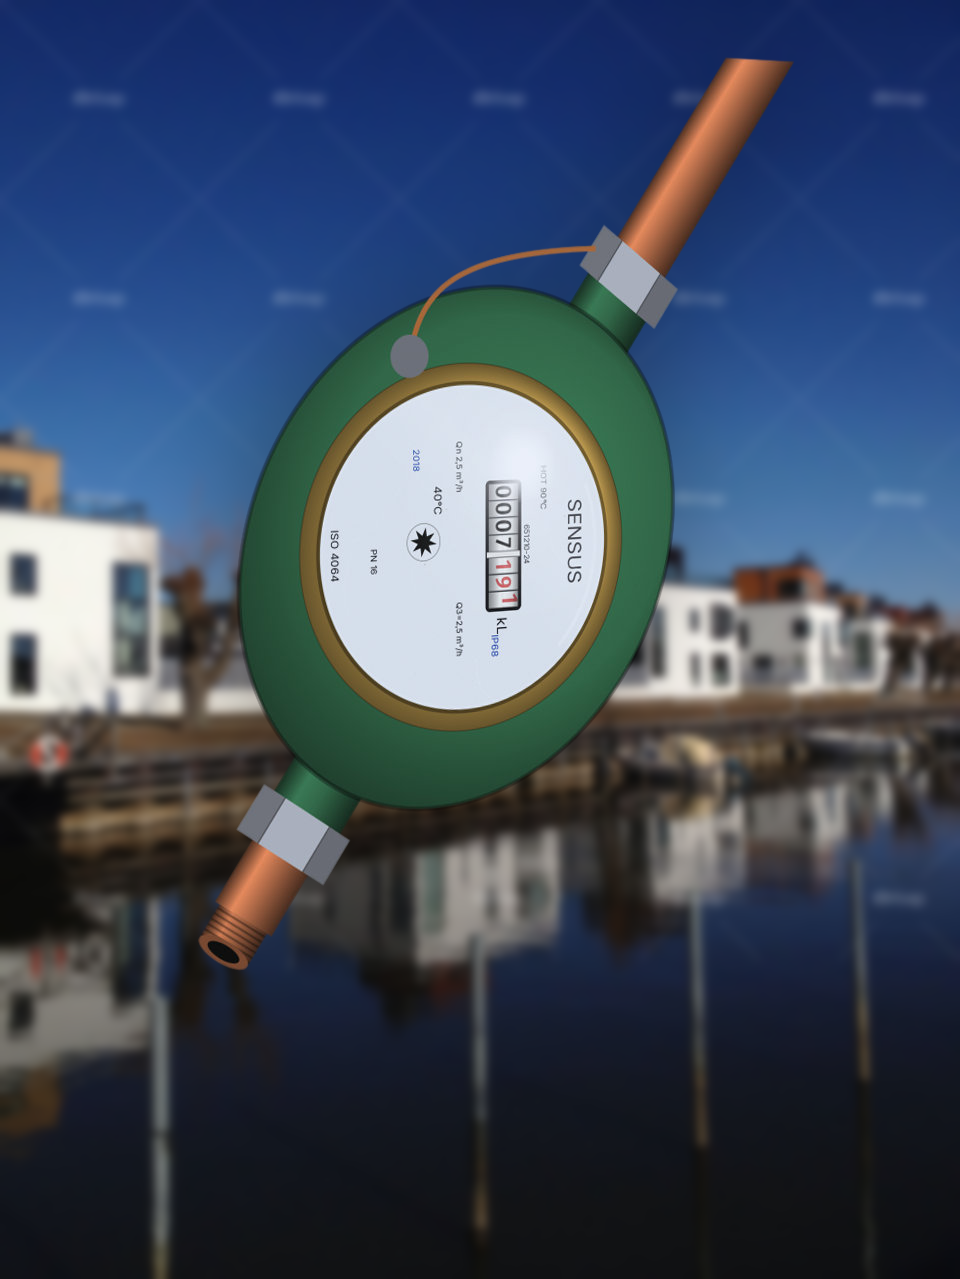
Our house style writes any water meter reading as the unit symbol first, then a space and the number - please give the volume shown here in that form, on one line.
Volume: kL 7.191
